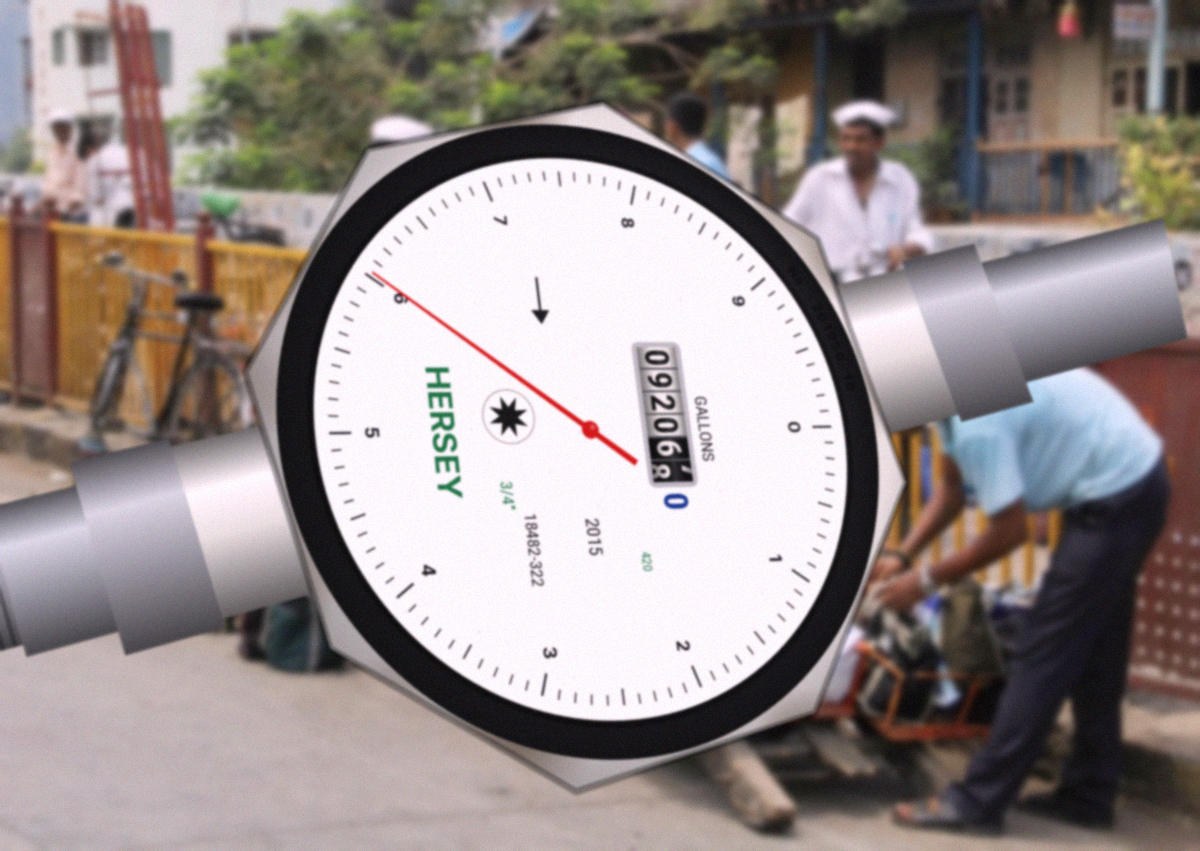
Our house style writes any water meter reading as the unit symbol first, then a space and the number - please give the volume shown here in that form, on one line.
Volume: gal 920676.0
